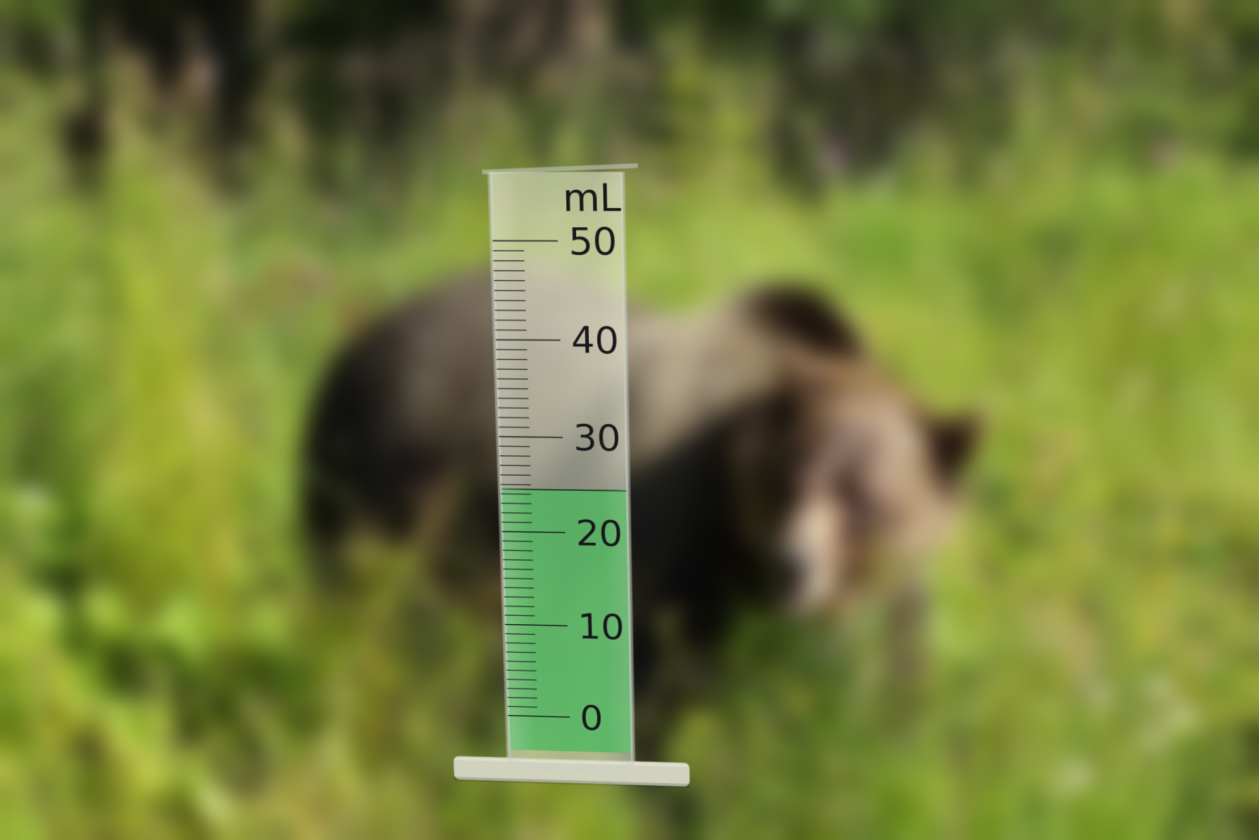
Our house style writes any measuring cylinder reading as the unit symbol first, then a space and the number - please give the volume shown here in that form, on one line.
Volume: mL 24.5
